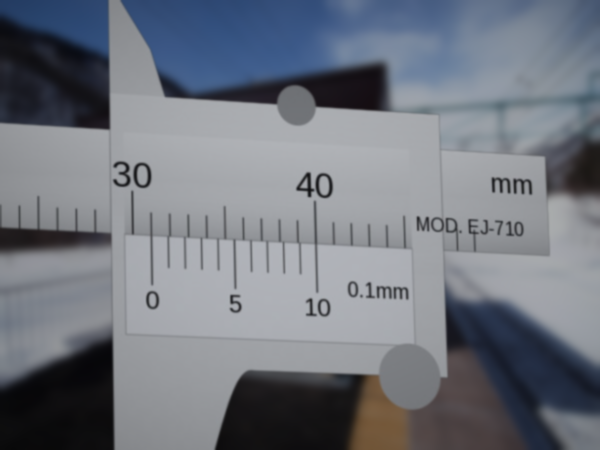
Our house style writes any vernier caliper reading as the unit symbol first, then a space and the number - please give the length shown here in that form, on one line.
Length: mm 31.0
